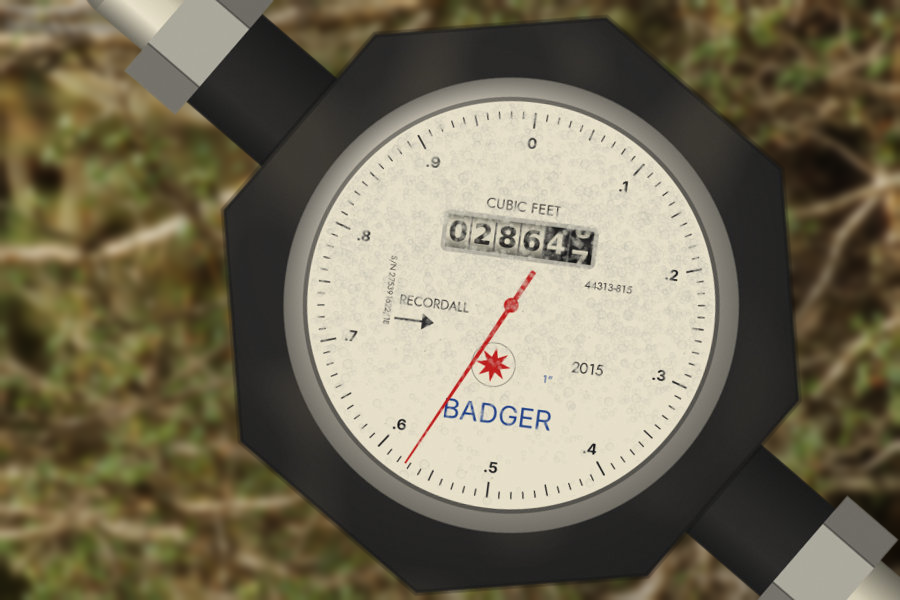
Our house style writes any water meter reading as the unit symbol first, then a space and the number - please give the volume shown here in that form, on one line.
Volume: ft³ 28646.57
